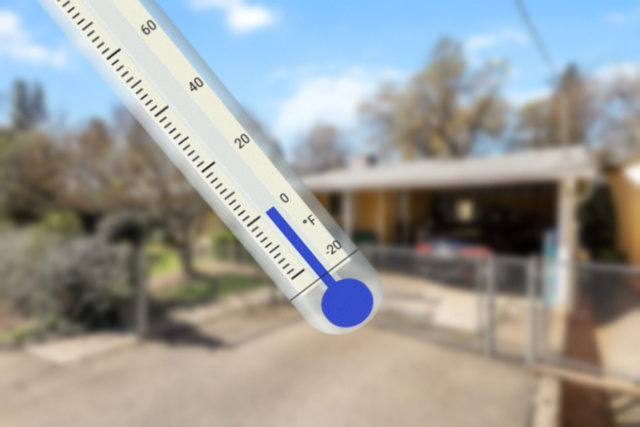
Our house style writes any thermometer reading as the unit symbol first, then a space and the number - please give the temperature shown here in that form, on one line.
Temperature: °F 0
